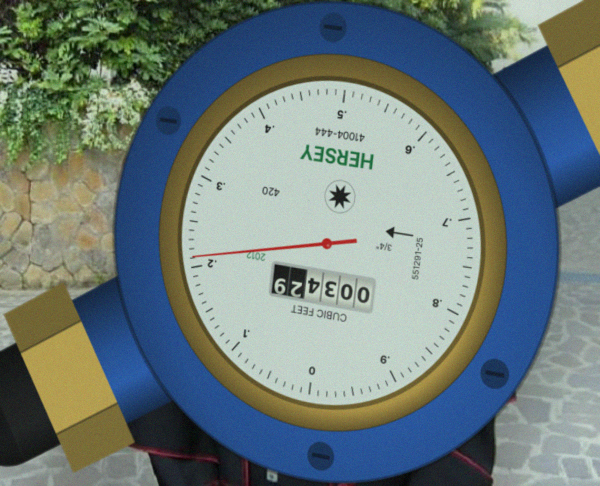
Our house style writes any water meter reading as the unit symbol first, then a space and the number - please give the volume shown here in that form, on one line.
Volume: ft³ 3429.21
